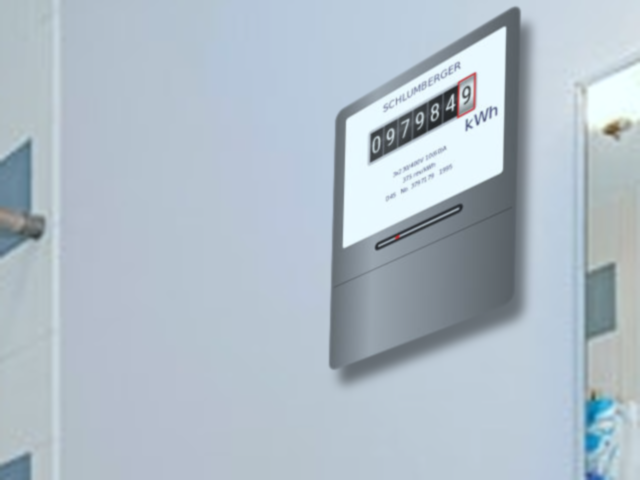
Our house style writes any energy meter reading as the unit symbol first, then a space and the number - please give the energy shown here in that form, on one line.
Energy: kWh 97984.9
